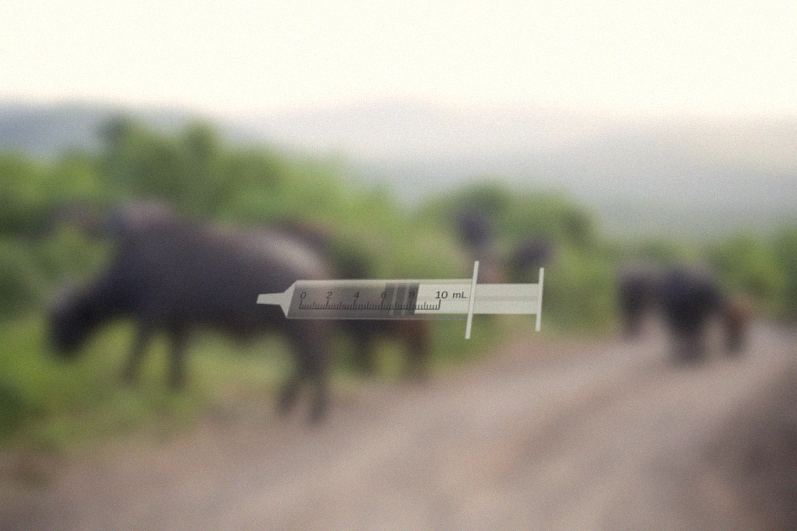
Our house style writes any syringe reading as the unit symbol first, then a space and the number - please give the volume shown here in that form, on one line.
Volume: mL 6
